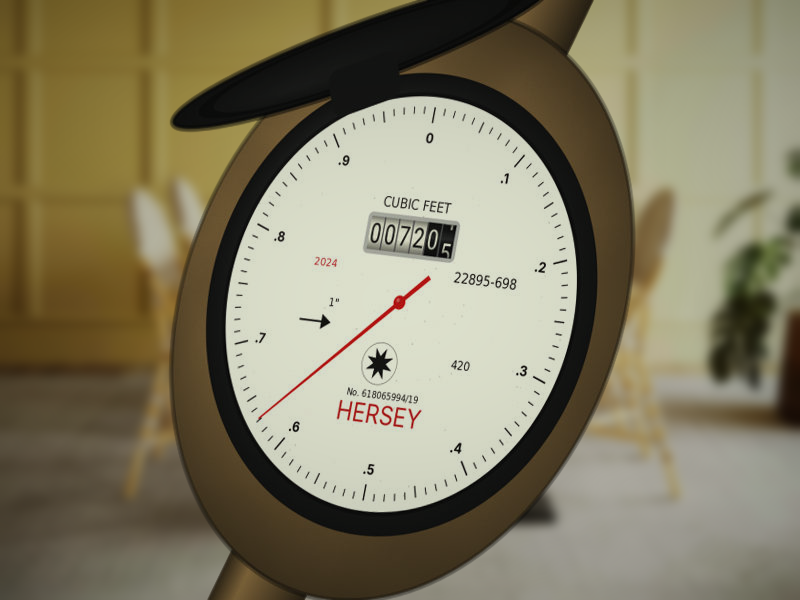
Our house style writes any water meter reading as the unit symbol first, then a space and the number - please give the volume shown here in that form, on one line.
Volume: ft³ 7204.63
